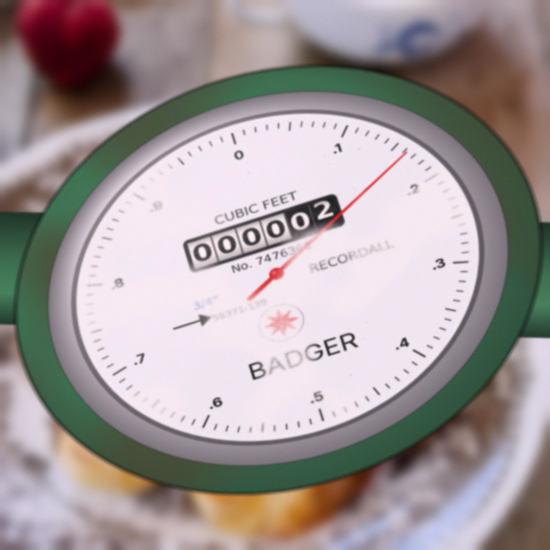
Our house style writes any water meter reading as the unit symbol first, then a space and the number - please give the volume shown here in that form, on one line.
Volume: ft³ 2.16
